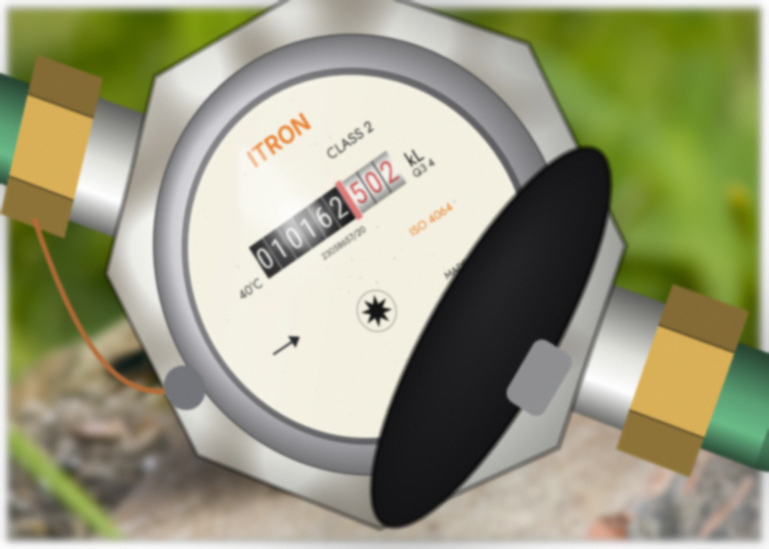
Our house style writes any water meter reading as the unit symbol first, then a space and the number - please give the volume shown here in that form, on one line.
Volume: kL 10162.502
